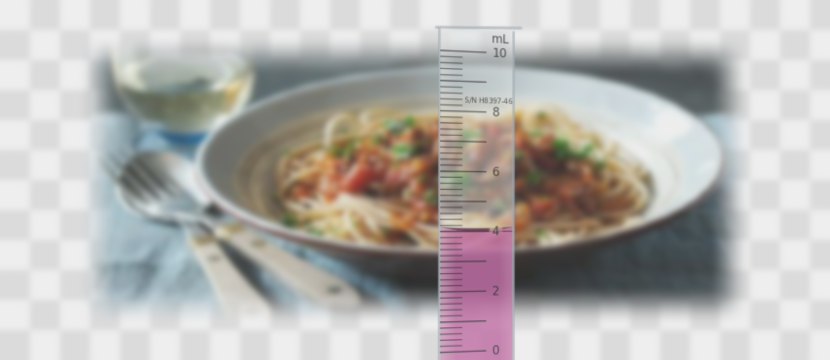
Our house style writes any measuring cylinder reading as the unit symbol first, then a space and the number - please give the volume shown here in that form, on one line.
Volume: mL 4
